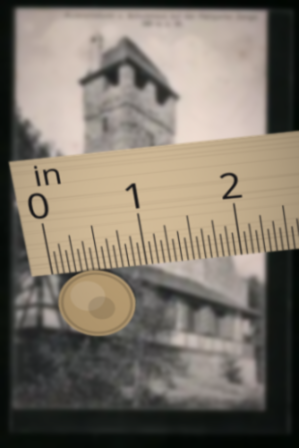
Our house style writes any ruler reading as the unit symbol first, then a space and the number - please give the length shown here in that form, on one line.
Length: in 0.8125
